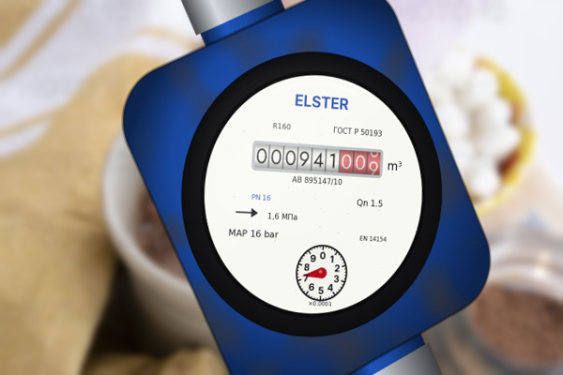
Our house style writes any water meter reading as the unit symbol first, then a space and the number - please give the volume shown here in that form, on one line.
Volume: m³ 941.0087
